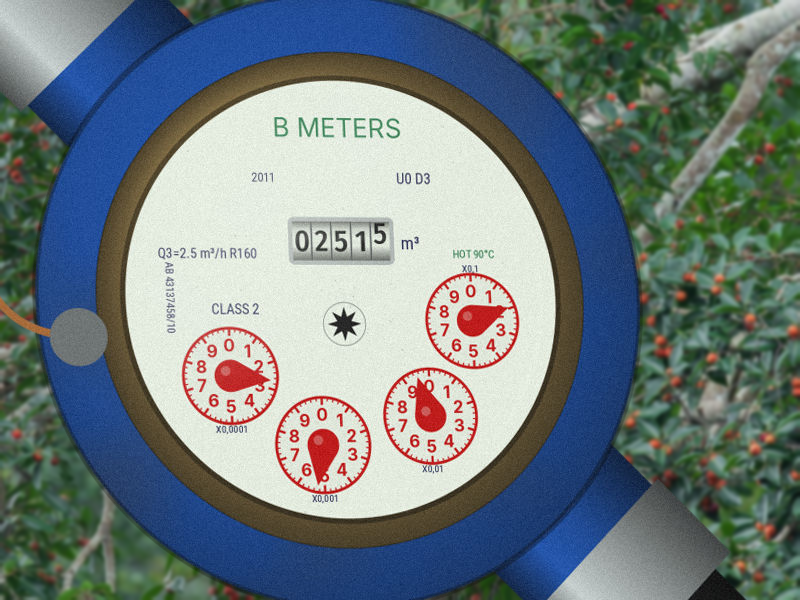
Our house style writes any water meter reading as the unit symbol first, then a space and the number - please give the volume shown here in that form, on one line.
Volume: m³ 2515.1952
